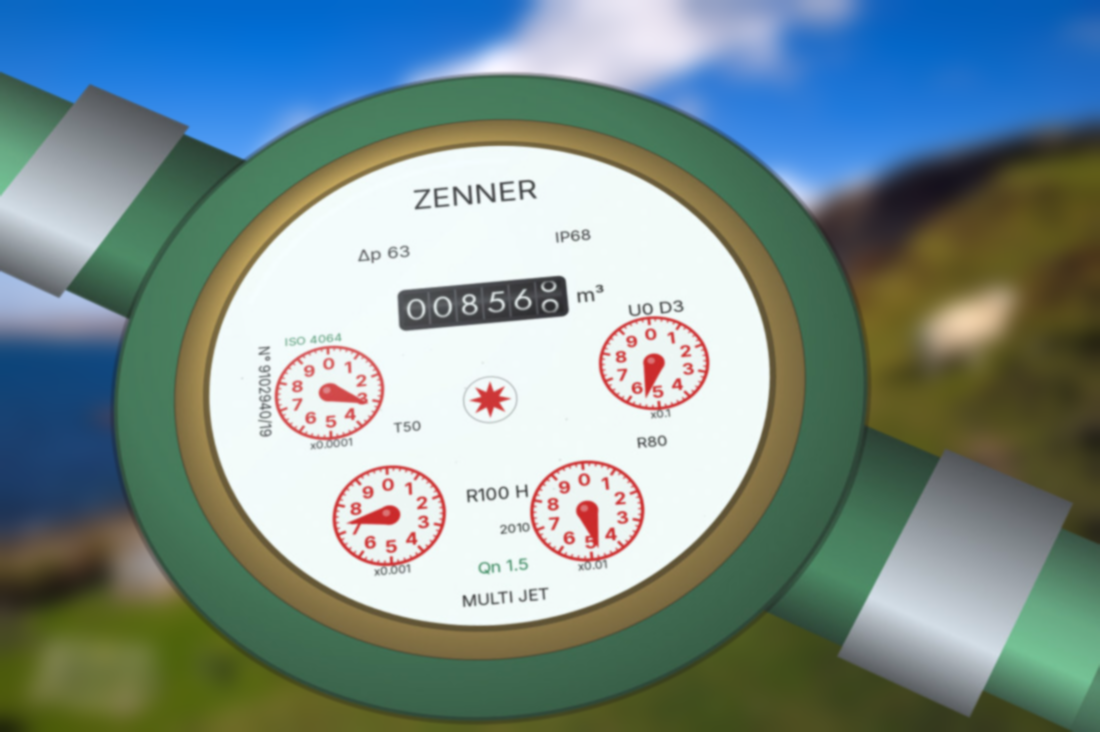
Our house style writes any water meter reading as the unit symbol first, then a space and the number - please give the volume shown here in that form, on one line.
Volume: m³ 8568.5473
